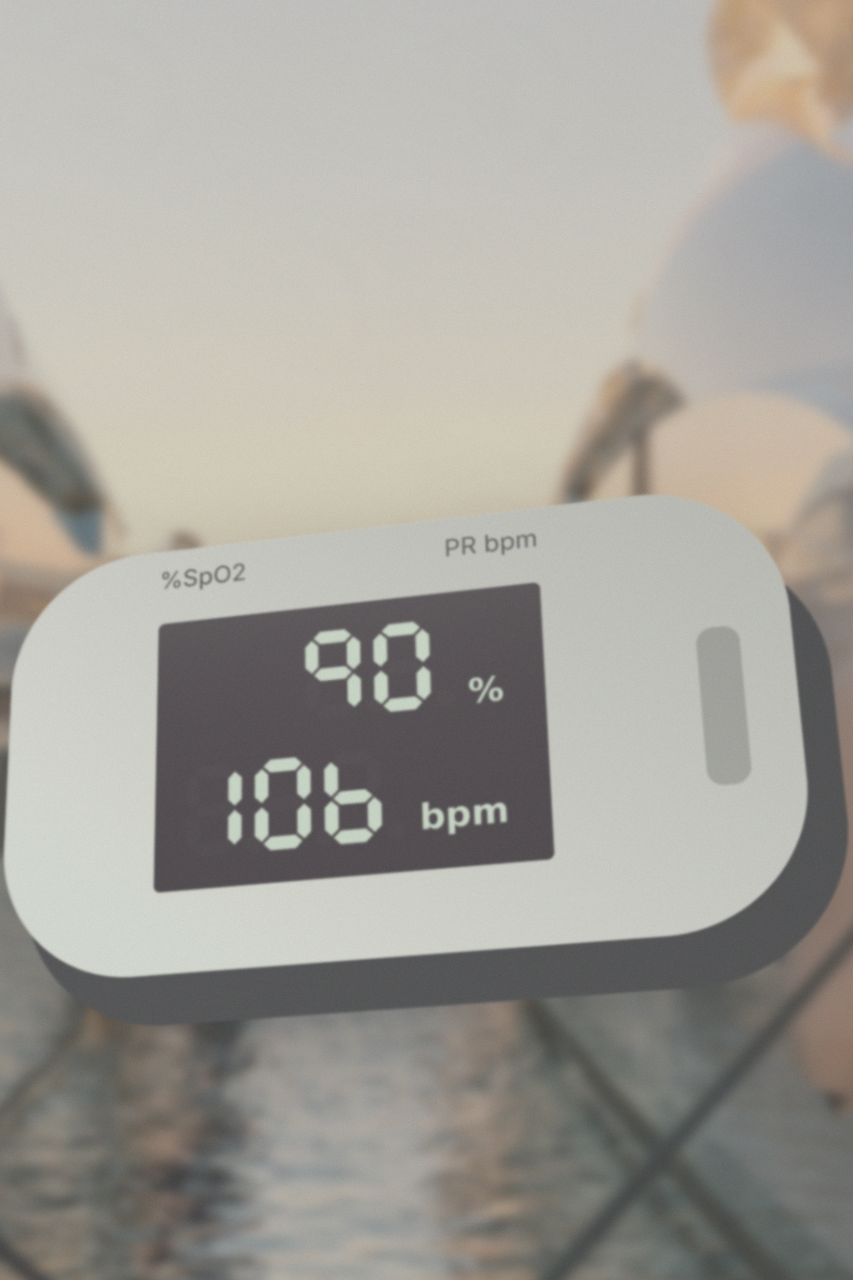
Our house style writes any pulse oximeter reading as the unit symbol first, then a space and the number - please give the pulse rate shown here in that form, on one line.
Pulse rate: bpm 106
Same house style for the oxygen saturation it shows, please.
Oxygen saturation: % 90
